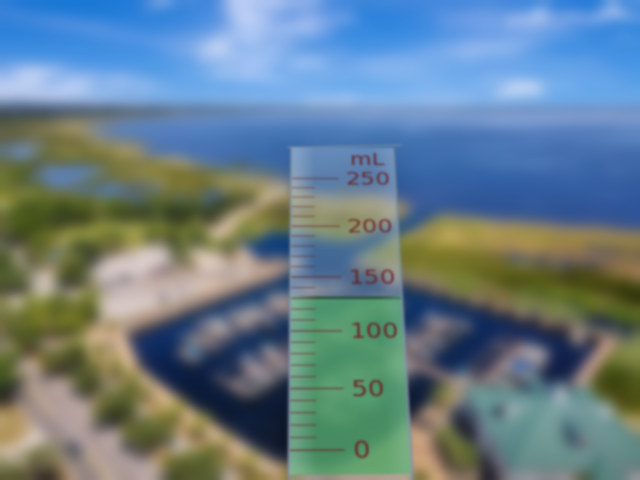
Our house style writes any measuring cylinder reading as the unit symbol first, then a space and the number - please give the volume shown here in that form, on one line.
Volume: mL 130
